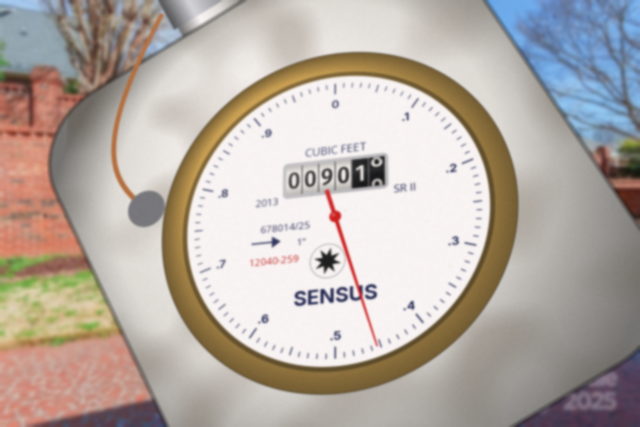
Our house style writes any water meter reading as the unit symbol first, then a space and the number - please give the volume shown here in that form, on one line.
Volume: ft³ 9018.45
